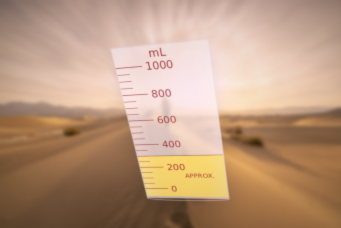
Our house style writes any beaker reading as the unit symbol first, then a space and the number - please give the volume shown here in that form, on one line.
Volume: mL 300
